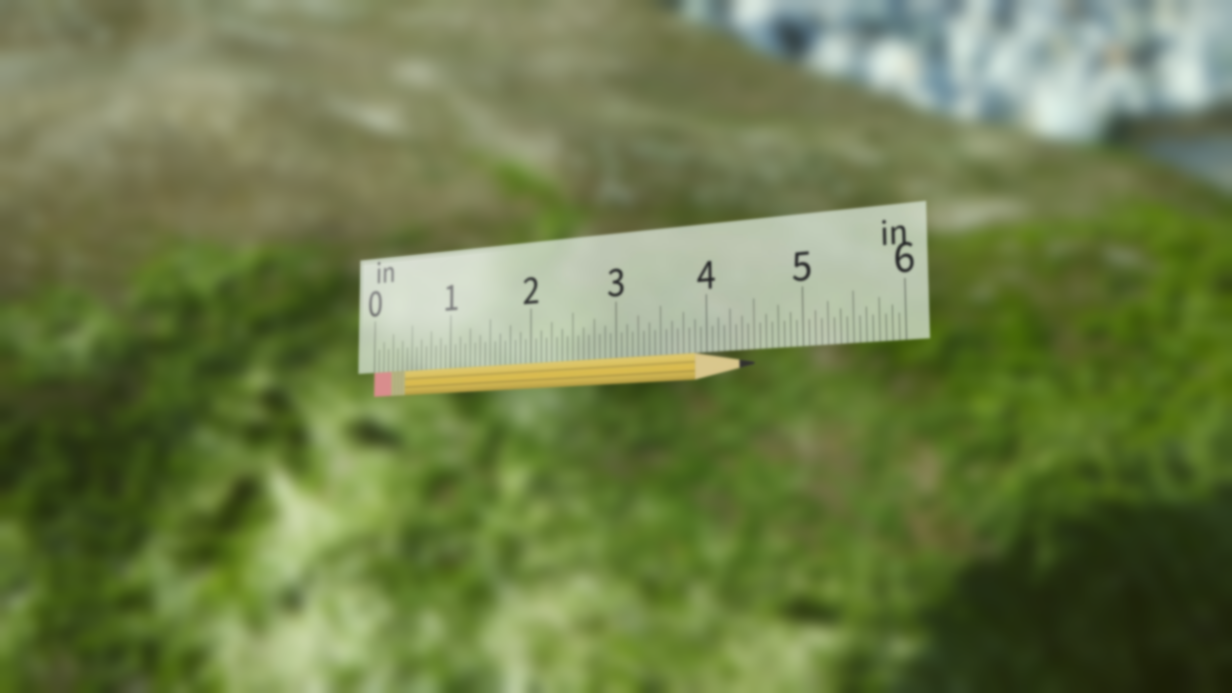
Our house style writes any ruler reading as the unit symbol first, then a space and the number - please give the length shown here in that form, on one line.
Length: in 4.5
